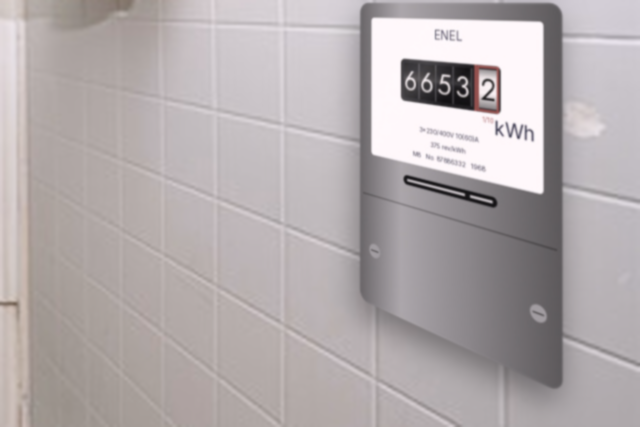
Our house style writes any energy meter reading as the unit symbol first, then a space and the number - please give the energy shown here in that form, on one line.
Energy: kWh 6653.2
